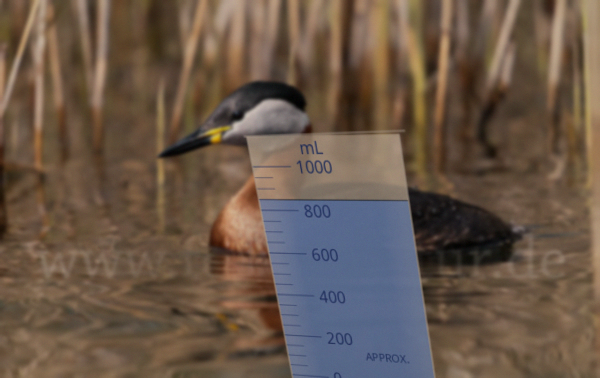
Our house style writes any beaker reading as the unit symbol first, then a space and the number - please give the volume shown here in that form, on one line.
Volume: mL 850
